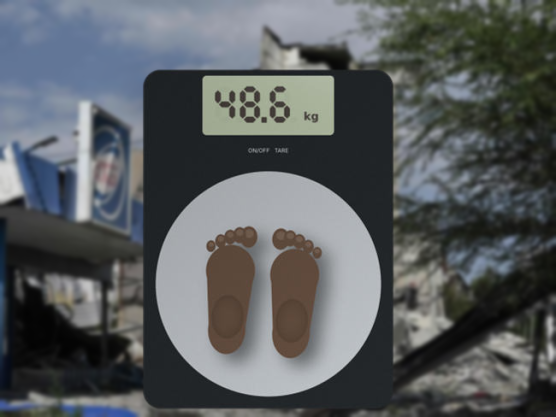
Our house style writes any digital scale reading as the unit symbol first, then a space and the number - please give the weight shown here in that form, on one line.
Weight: kg 48.6
